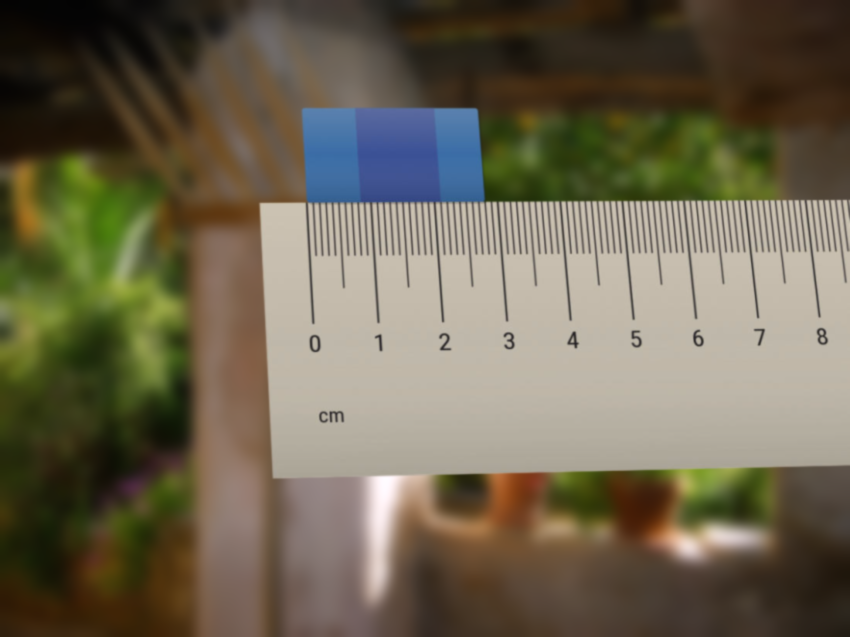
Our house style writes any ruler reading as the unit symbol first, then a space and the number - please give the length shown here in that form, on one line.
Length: cm 2.8
